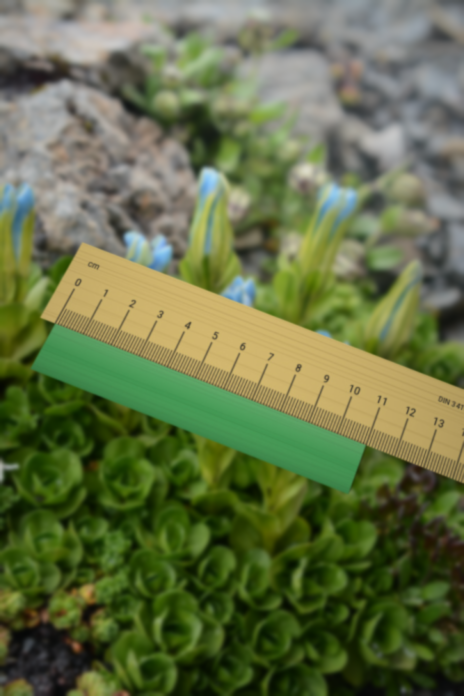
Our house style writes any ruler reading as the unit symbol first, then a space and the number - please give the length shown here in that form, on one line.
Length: cm 11
